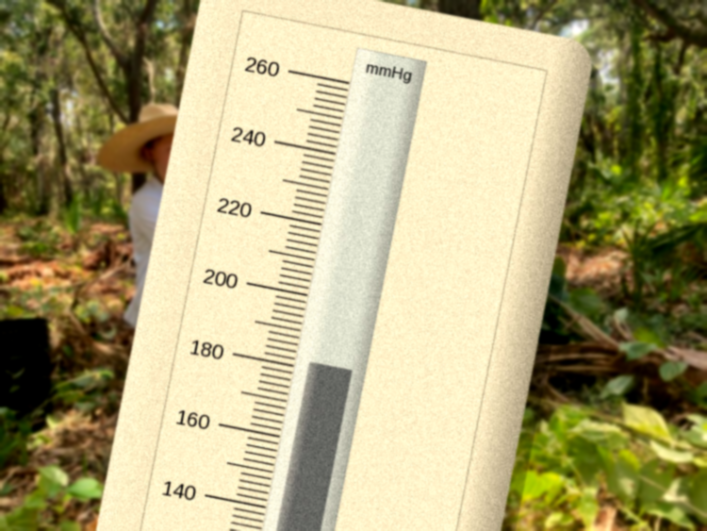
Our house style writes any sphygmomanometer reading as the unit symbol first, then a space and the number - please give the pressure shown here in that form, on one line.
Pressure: mmHg 182
